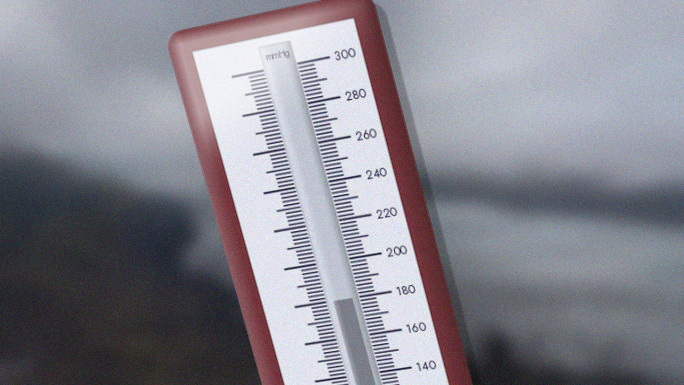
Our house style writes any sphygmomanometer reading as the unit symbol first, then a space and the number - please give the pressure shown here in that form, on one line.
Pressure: mmHg 180
